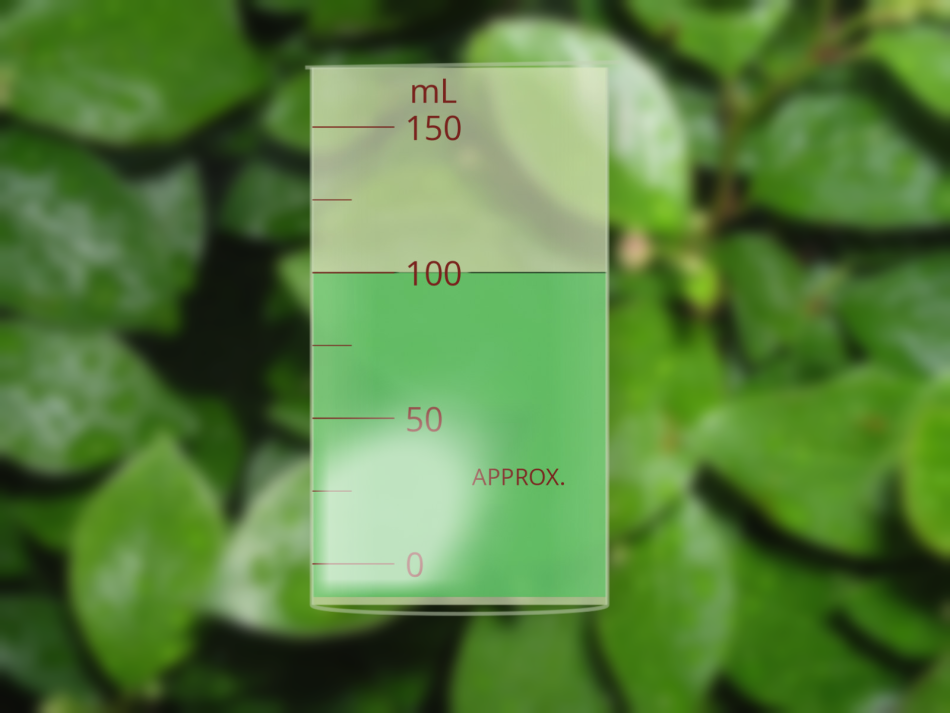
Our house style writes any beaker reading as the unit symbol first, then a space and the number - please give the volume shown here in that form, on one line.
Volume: mL 100
